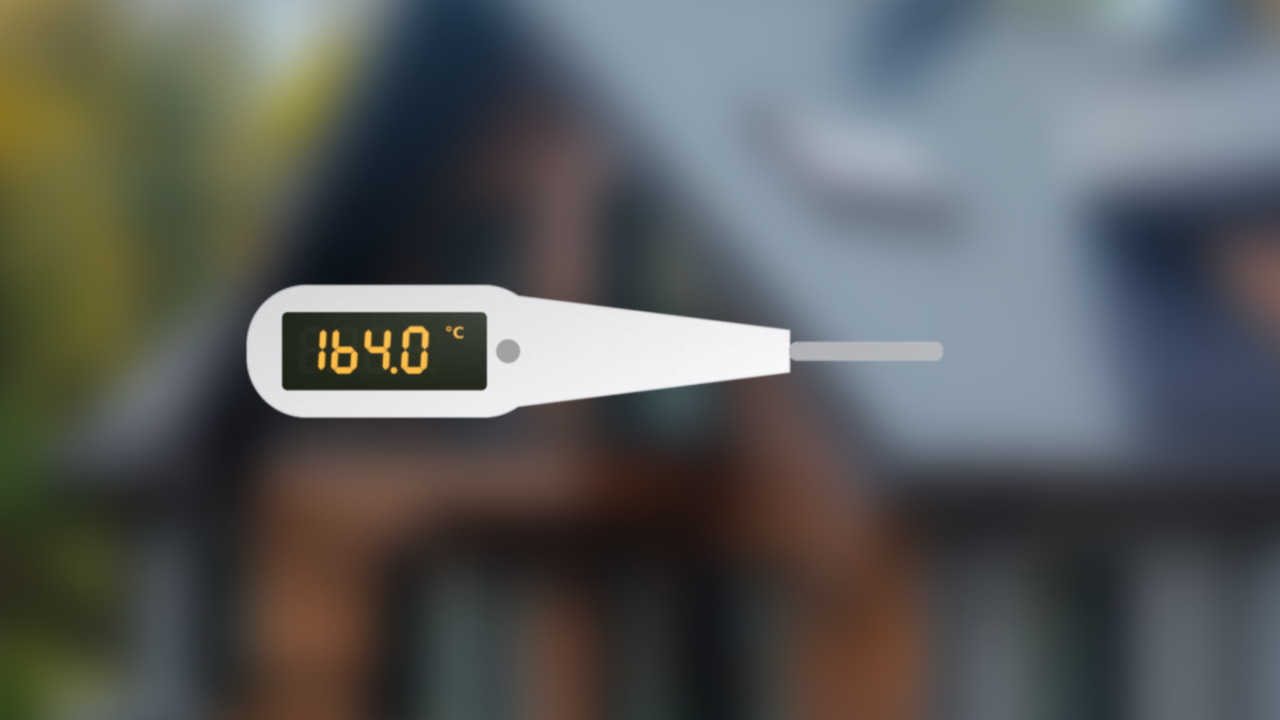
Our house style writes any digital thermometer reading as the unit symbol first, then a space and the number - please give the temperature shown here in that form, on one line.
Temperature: °C 164.0
